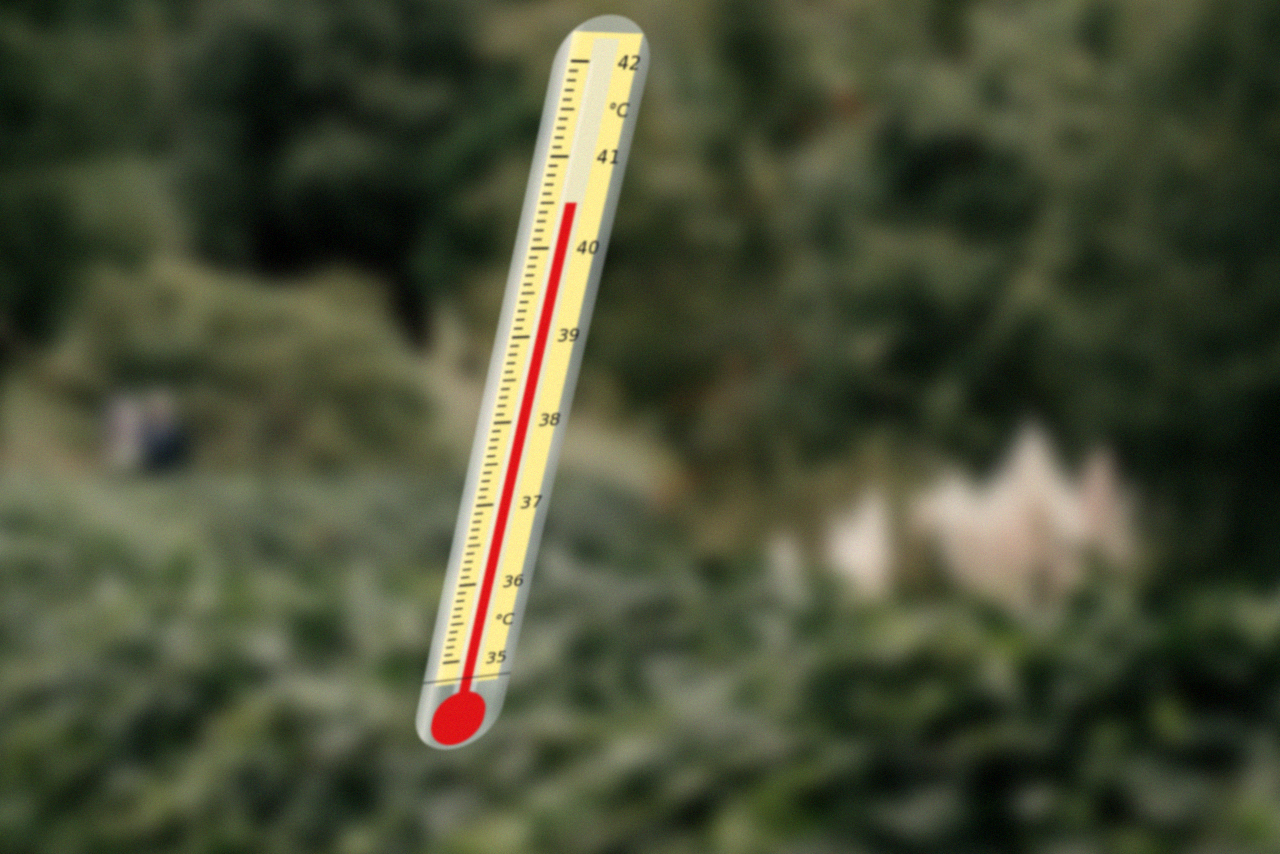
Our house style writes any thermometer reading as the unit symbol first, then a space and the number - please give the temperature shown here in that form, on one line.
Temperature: °C 40.5
